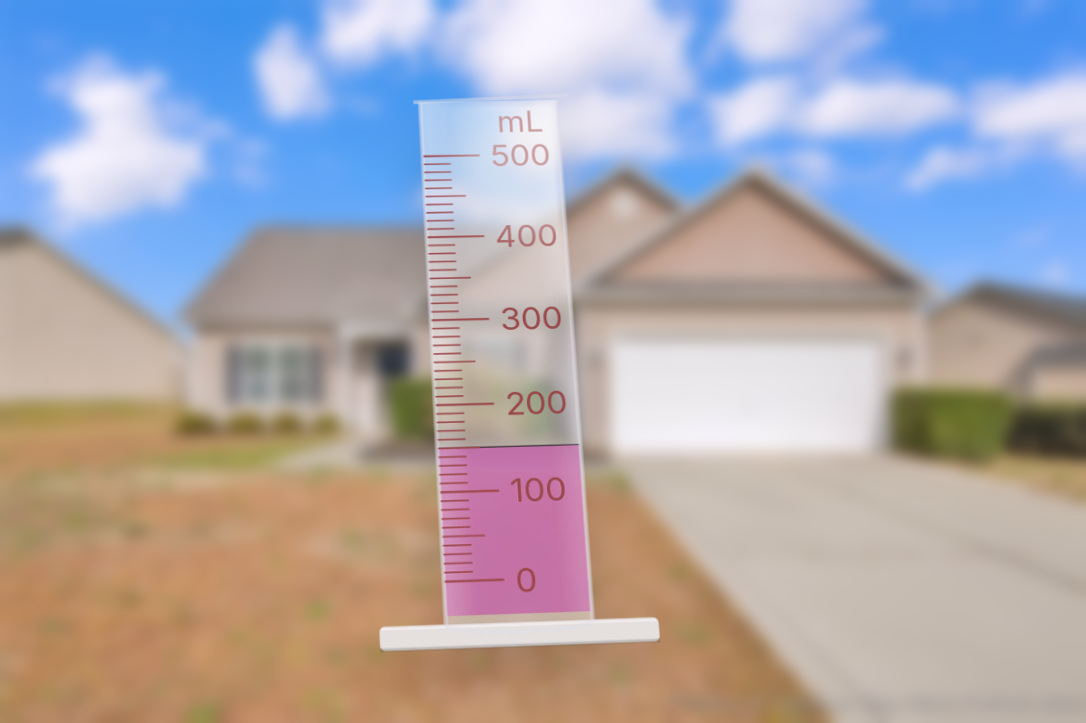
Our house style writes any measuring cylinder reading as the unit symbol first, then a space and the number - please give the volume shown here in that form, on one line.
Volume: mL 150
